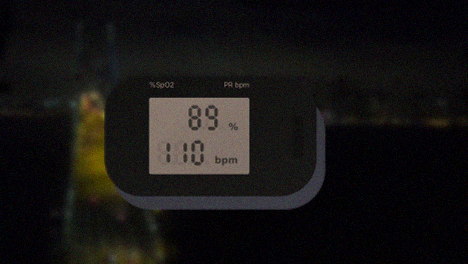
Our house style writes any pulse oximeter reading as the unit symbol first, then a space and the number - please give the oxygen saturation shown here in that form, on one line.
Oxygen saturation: % 89
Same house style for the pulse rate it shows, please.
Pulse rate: bpm 110
